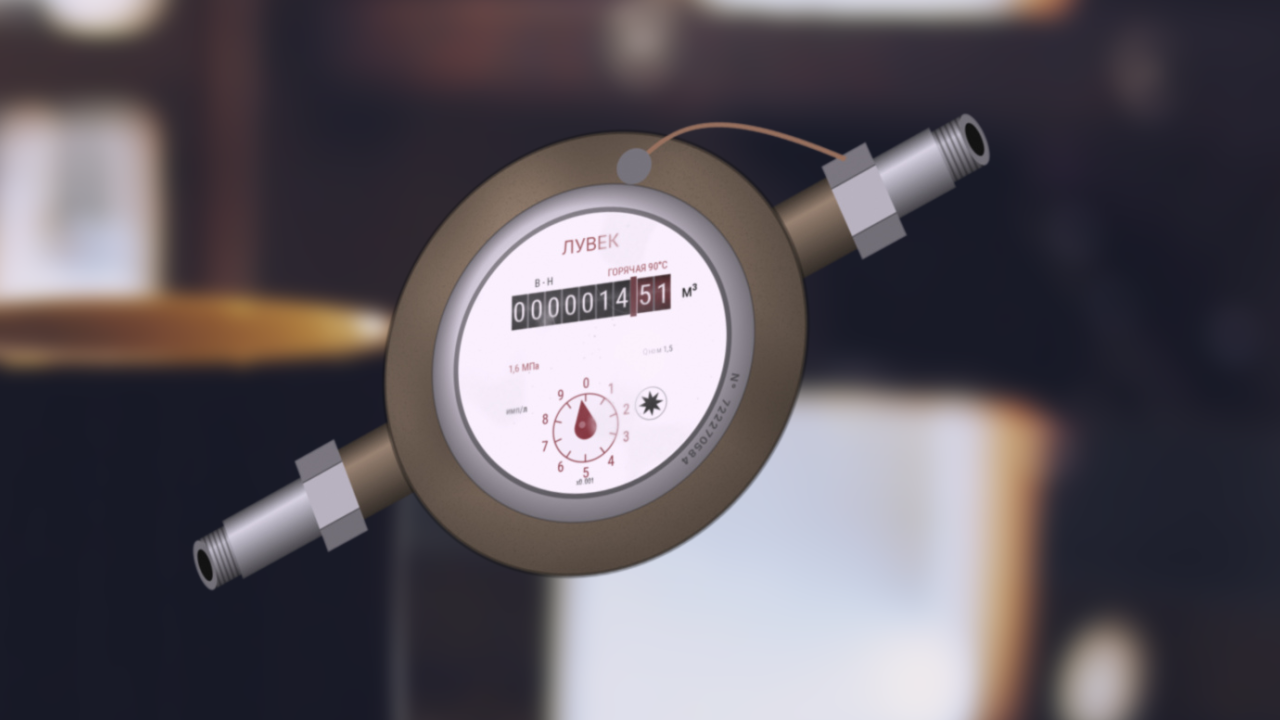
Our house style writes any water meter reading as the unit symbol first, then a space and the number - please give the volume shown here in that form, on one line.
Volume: m³ 14.509
